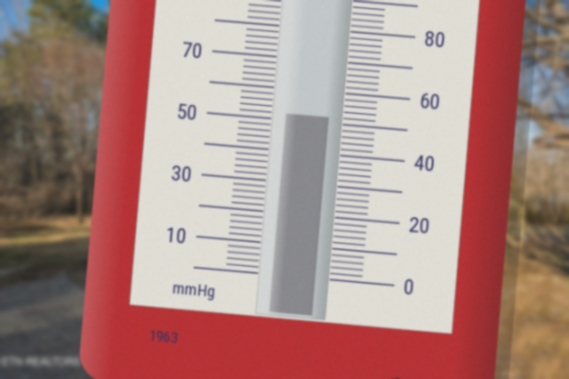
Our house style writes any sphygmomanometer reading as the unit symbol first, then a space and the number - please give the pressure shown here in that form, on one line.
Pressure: mmHg 52
